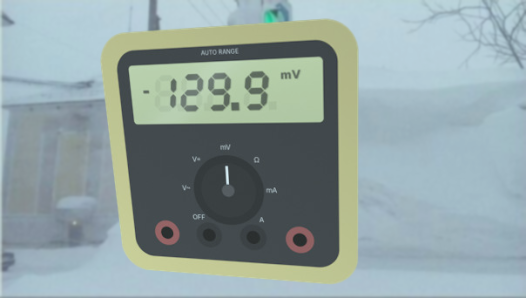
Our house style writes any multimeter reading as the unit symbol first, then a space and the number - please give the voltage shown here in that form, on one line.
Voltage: mV -129.9
